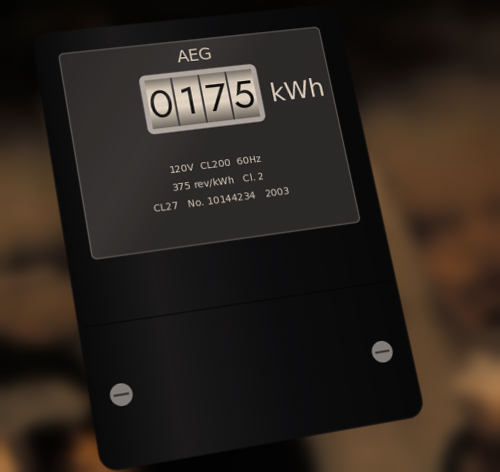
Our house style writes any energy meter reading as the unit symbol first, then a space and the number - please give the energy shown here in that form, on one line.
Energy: kWh 175
